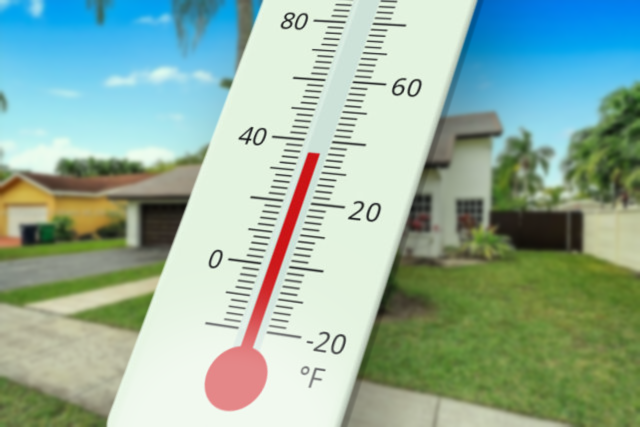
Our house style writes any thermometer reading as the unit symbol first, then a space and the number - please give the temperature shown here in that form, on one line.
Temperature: °F 36
